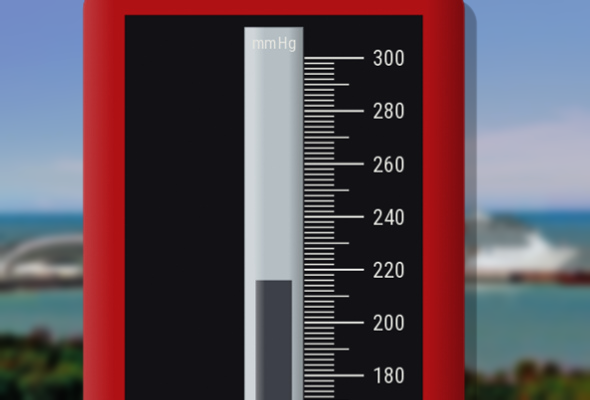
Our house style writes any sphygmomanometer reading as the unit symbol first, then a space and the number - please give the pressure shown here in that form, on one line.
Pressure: mmHg 216
